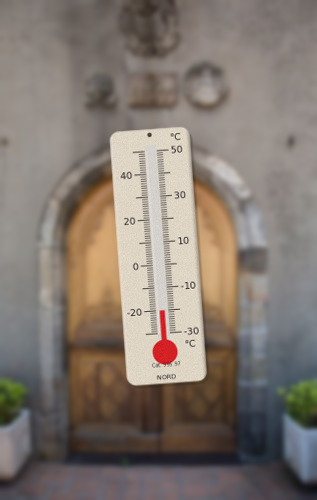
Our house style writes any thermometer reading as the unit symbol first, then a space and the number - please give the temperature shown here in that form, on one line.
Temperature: °C -20
